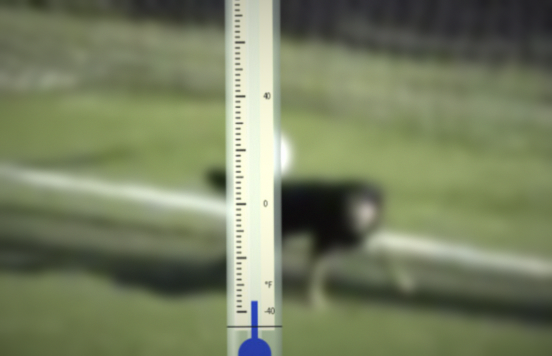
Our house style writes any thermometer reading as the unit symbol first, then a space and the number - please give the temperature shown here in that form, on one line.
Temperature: °F -36
